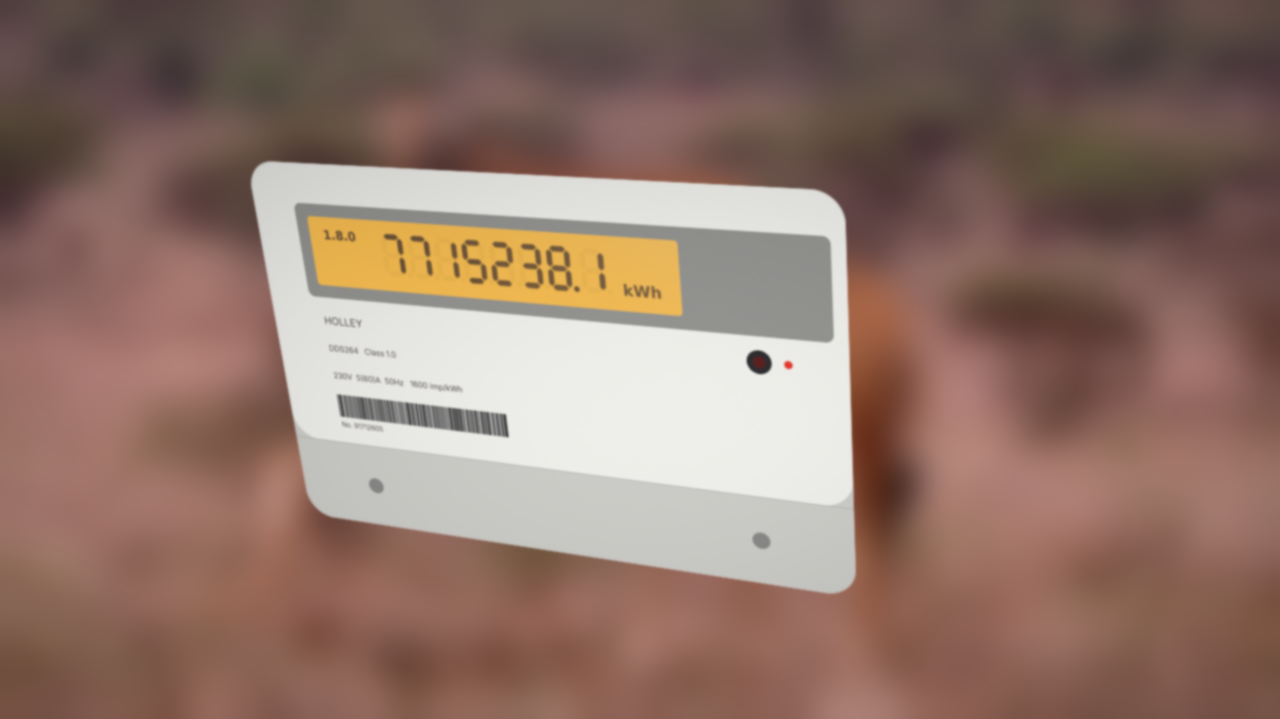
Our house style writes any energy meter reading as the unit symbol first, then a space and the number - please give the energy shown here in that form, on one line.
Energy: kWh 7715238.1
